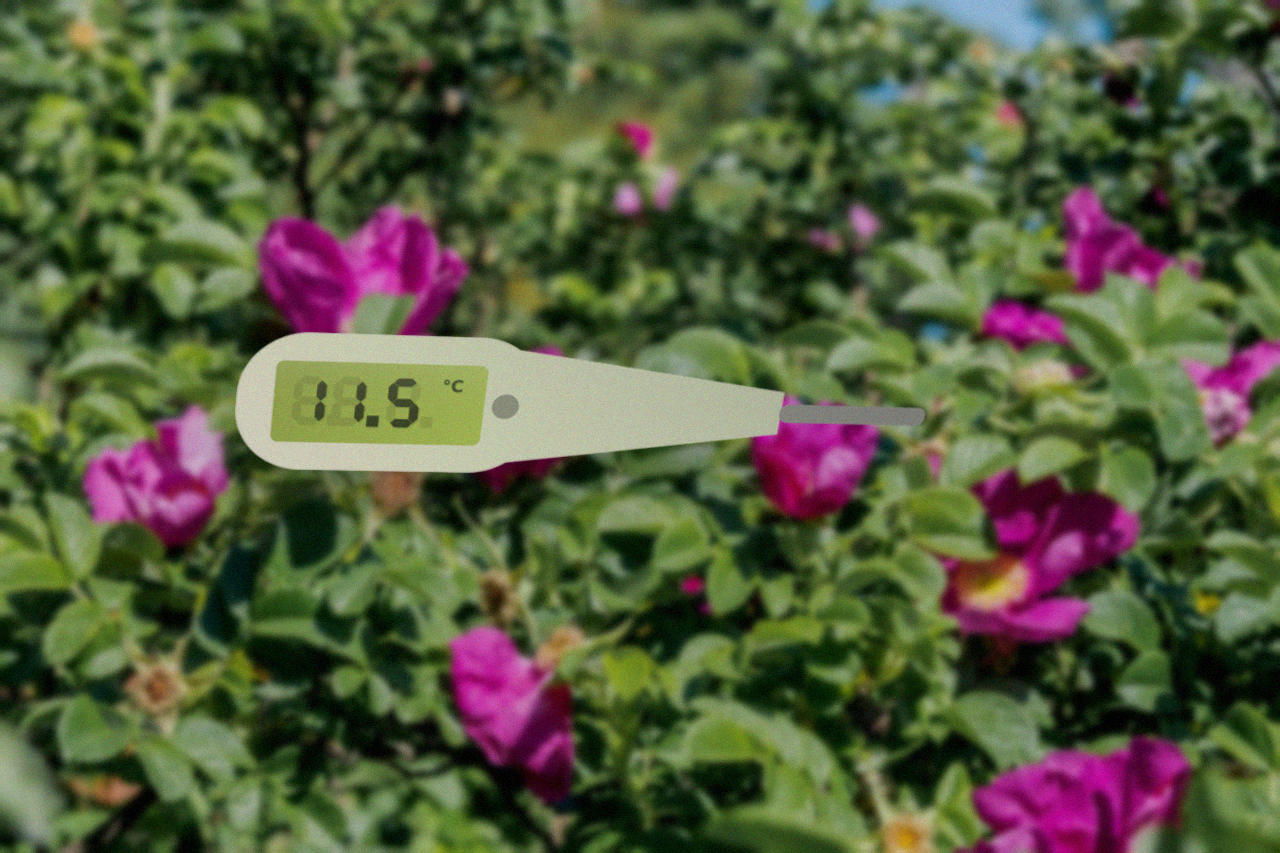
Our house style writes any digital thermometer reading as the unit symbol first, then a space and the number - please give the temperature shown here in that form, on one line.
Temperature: °C 11.5
